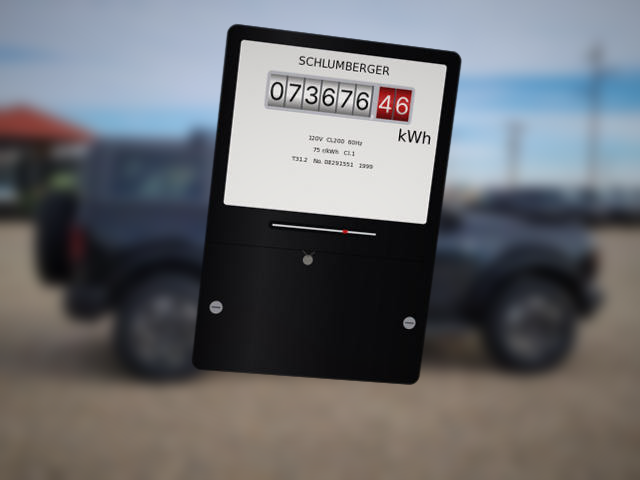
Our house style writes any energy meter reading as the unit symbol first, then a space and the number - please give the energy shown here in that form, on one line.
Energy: kWh 73676.46
